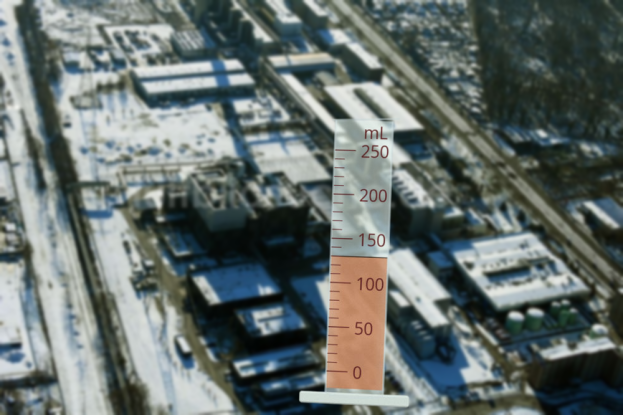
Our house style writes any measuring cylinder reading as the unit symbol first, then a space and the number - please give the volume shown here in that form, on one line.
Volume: mL 130
